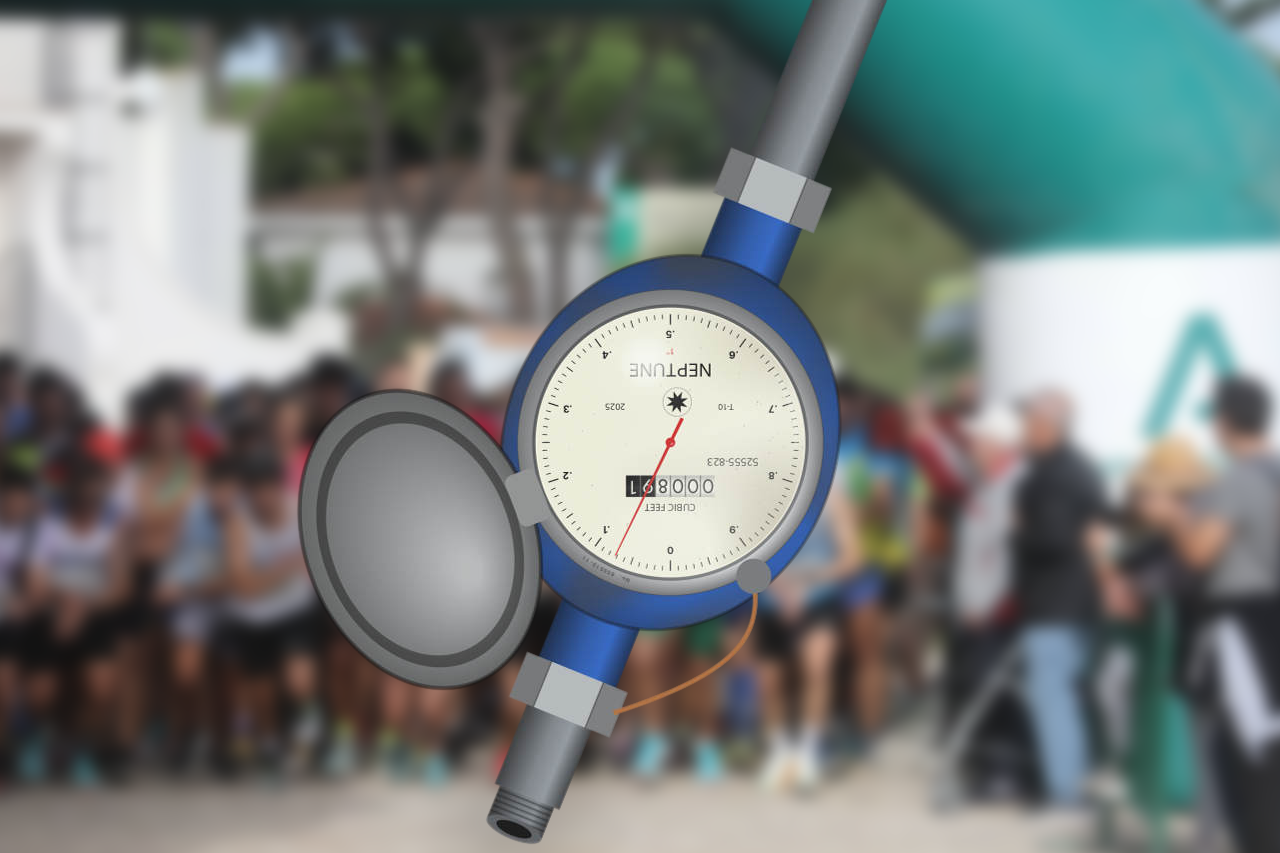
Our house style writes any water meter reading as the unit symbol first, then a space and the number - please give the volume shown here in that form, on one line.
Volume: ft³ 891.07
